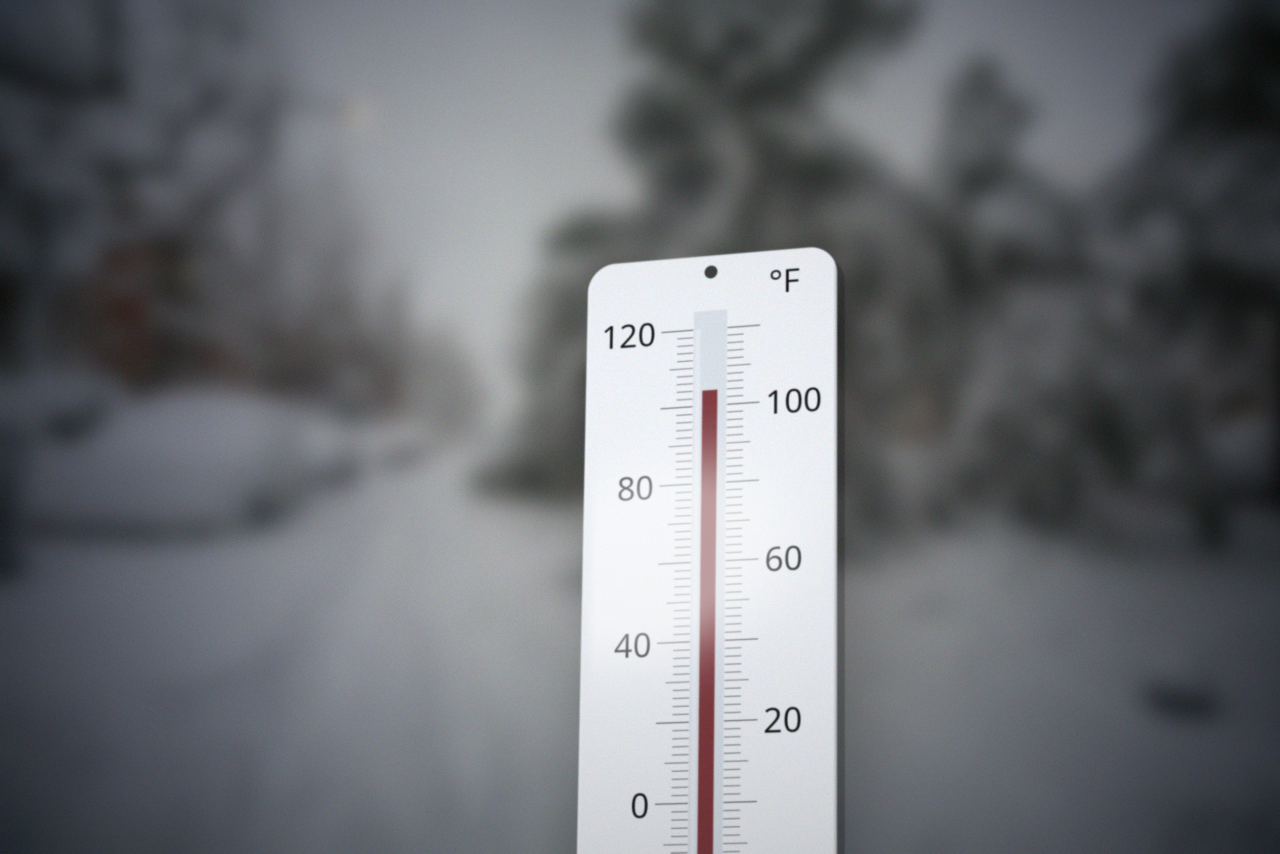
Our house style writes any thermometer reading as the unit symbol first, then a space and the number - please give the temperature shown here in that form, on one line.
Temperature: °F 104
